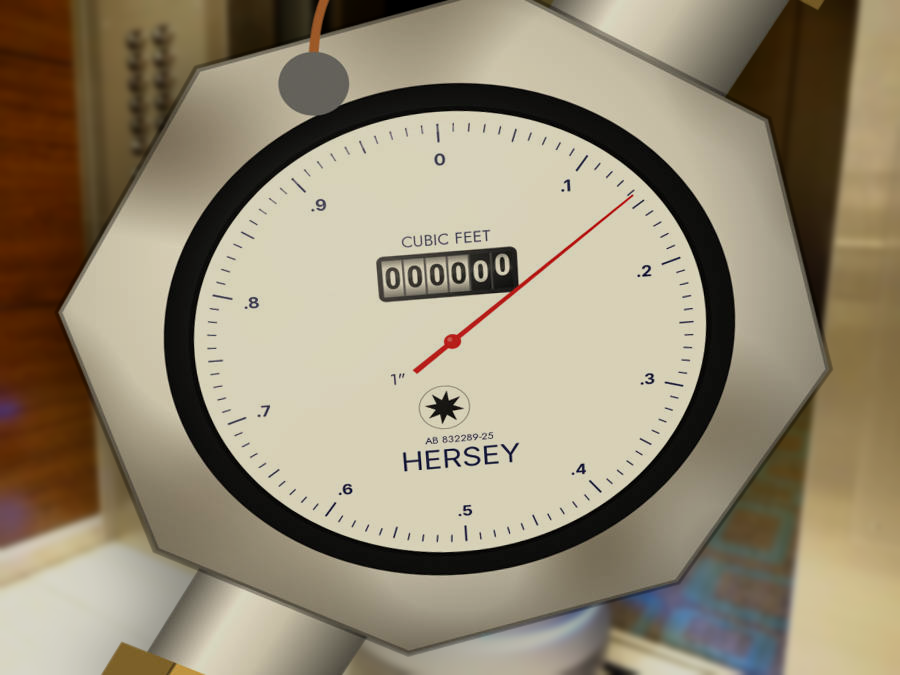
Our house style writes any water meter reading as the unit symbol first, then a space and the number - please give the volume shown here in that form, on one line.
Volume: ft³ 0.14
